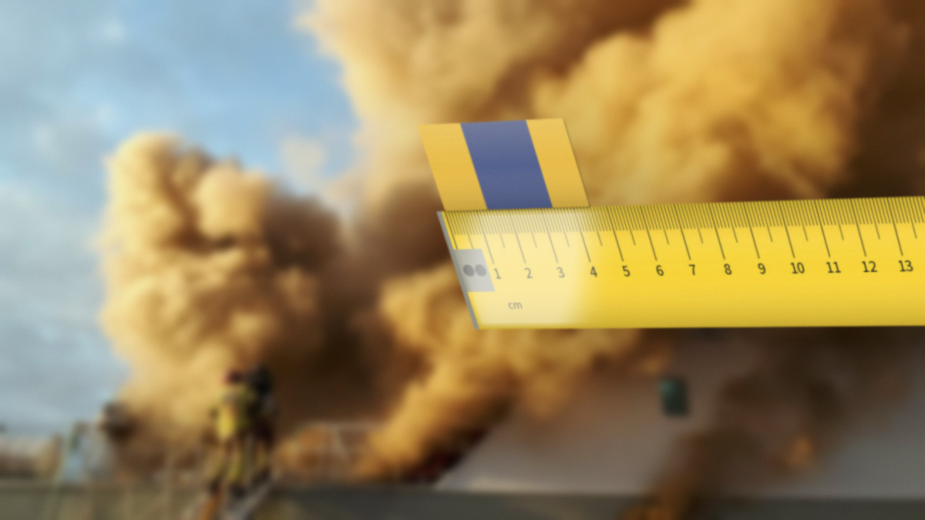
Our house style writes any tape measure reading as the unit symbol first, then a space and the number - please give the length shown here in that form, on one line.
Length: cm 4.5
